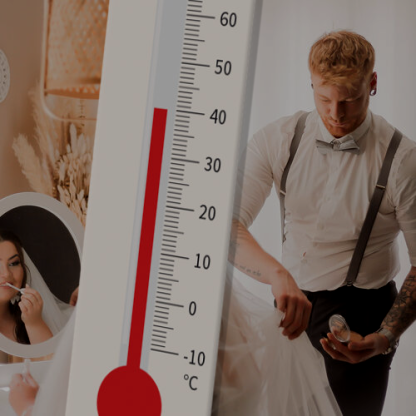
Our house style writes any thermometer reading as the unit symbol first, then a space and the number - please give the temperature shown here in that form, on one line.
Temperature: °C 40
